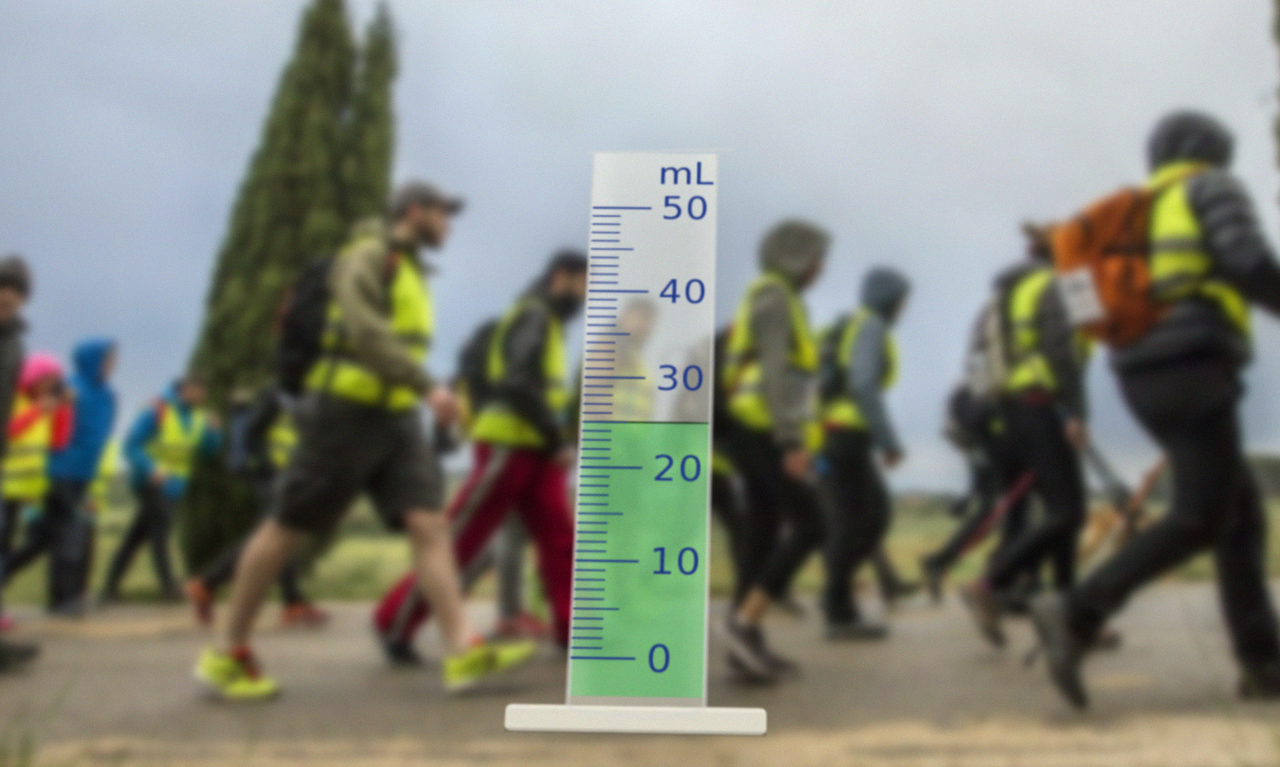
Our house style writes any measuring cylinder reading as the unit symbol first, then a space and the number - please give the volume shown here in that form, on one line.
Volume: mL 25
